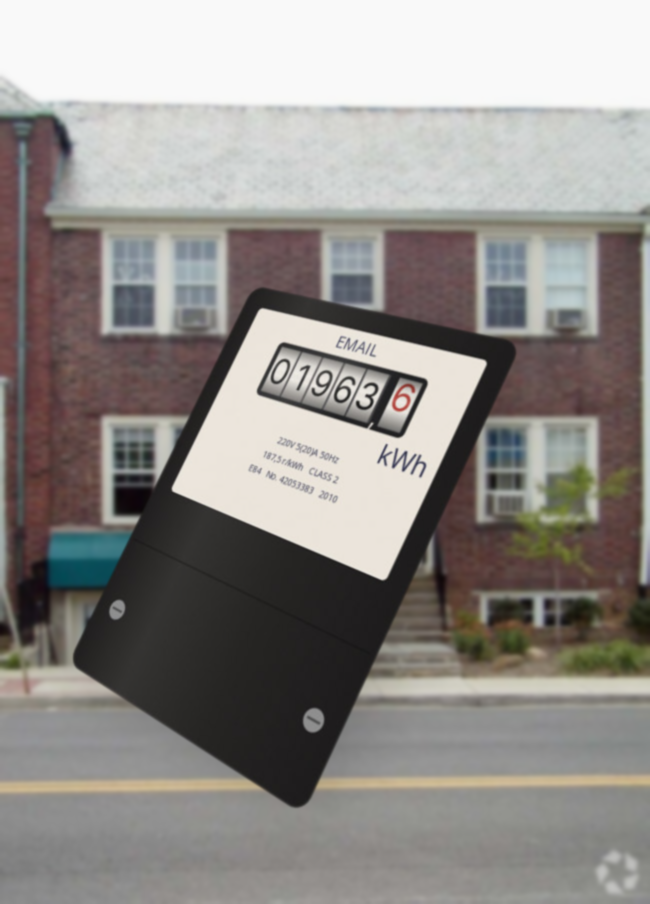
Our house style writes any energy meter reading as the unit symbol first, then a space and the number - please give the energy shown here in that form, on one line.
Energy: kWh 1963.6
